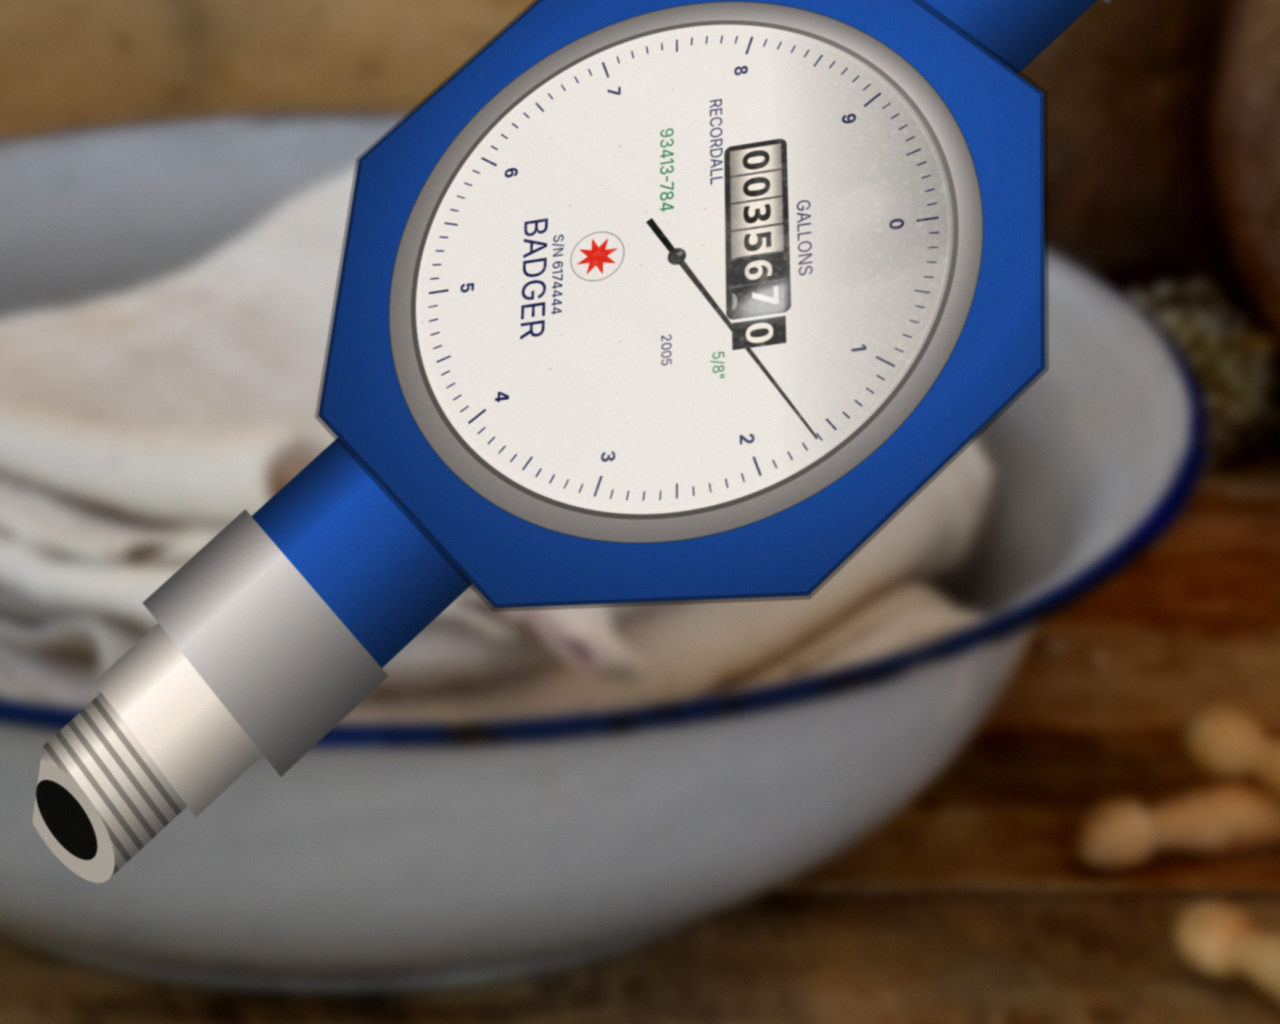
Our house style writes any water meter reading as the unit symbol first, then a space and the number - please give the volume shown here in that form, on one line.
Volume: gal 35671.6
